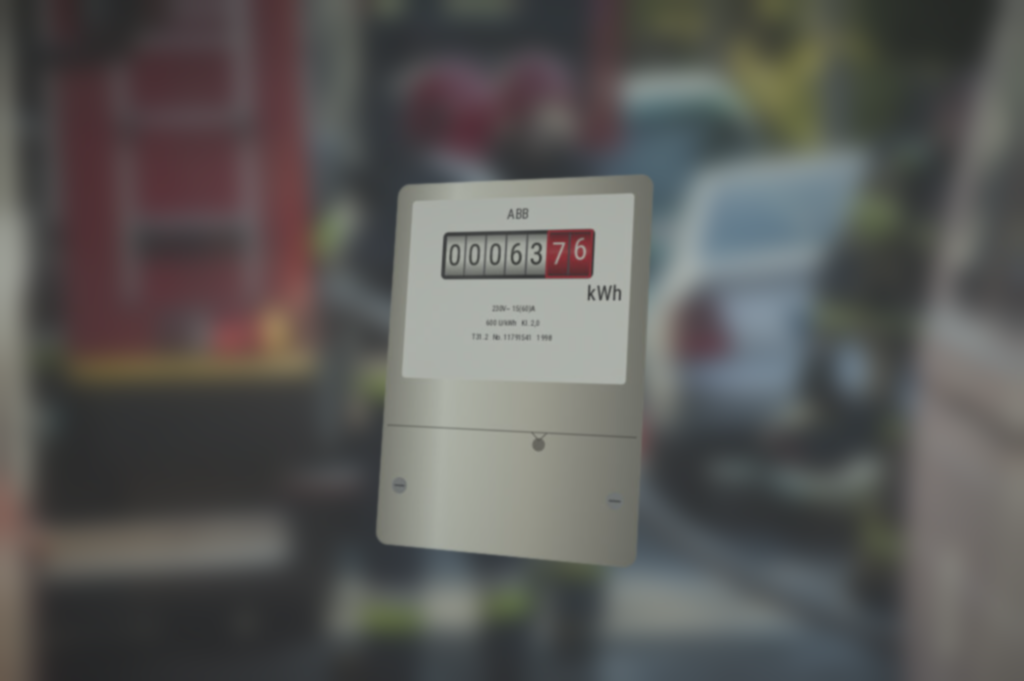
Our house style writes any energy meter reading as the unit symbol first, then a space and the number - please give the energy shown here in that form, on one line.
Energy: kWh 63.76
